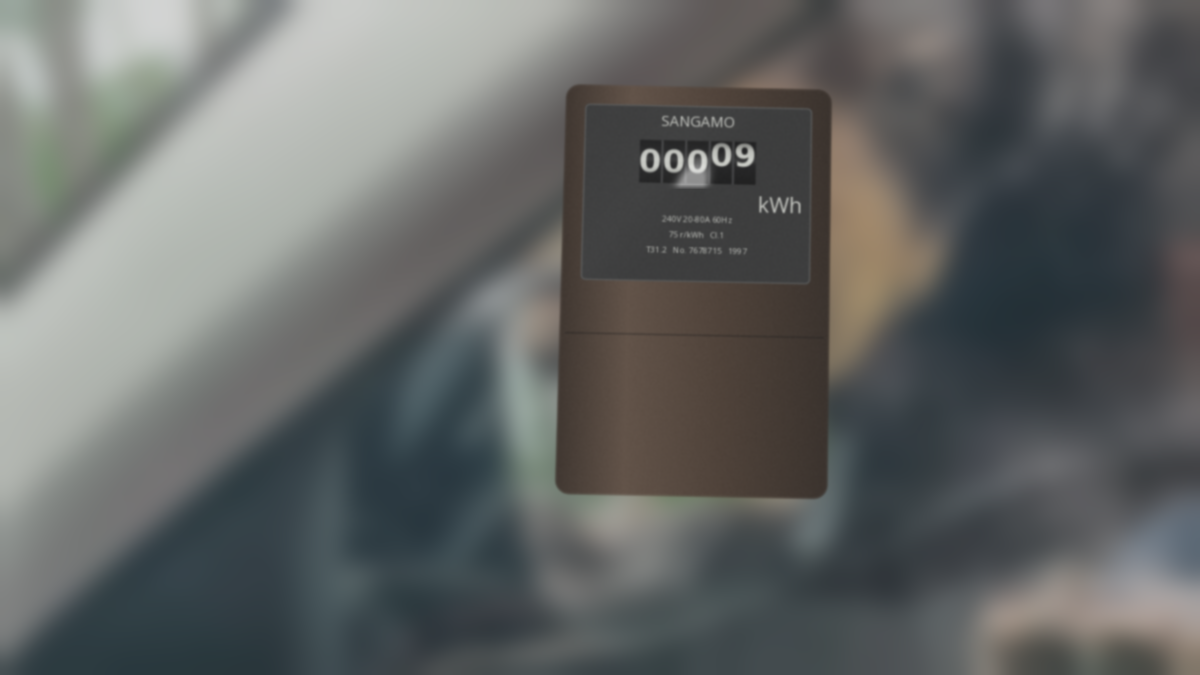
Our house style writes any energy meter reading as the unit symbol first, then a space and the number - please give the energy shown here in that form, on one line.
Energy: kWh 9
